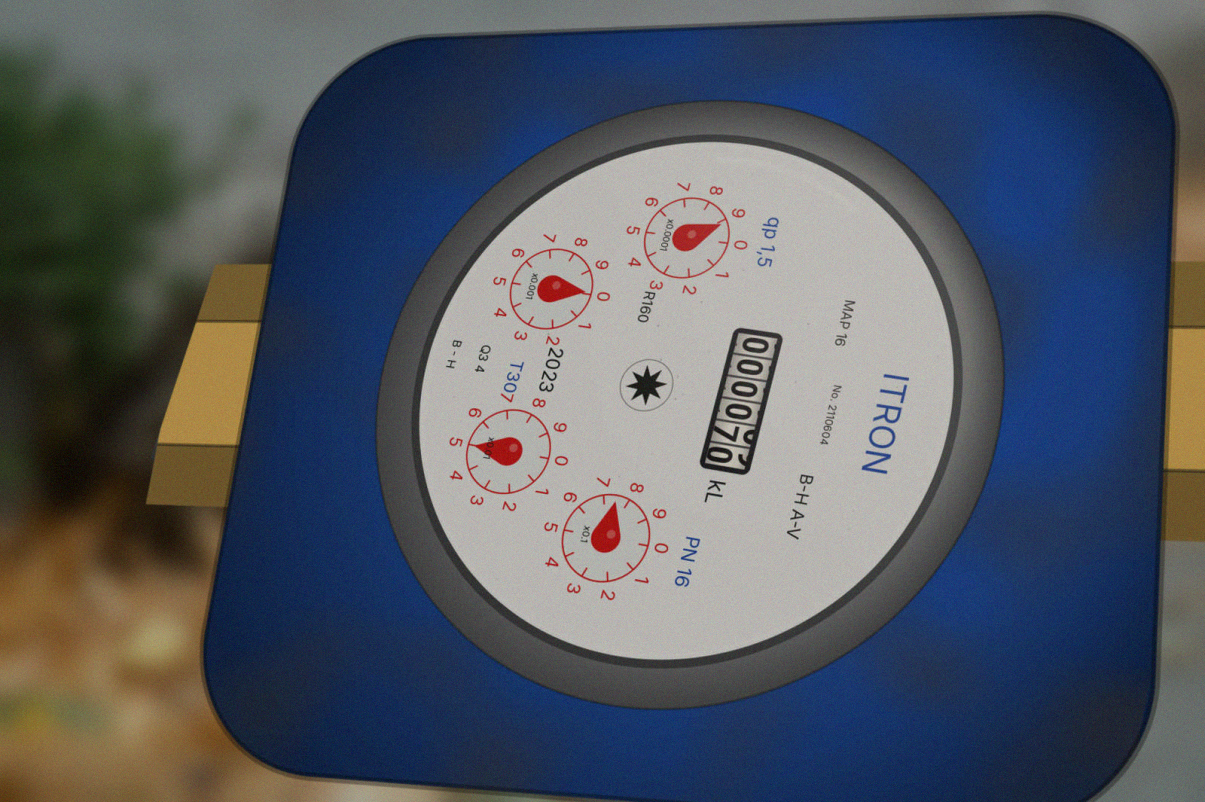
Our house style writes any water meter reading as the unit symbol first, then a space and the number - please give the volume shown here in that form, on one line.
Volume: kL 69.7499
